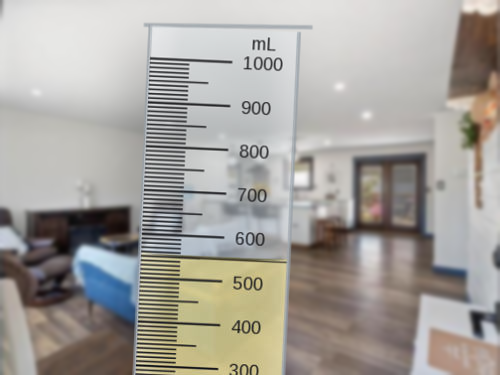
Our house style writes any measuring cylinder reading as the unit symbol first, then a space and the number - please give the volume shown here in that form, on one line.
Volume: mL 550
